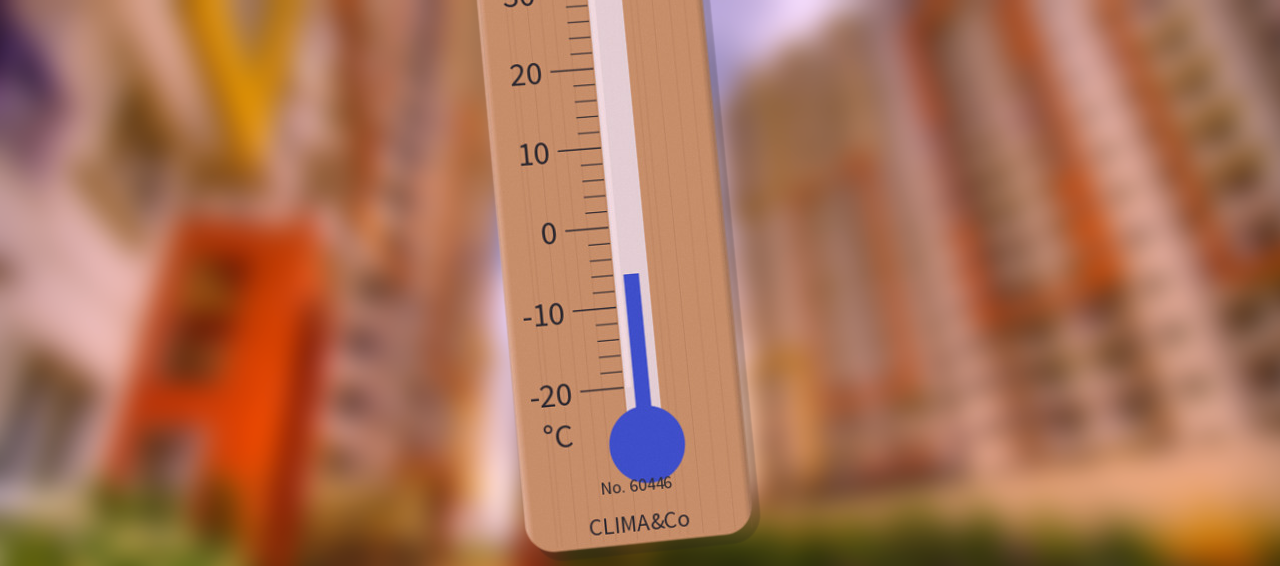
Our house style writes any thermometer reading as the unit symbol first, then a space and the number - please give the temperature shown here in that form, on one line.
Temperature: °C -6
